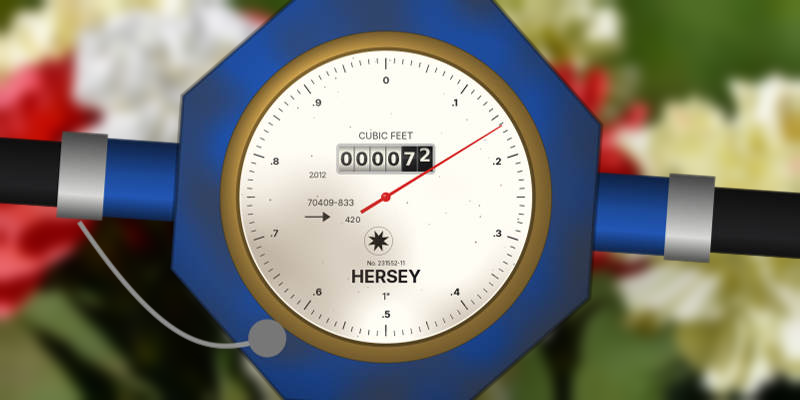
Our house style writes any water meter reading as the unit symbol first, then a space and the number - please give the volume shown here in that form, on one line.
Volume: ft³ 72.16
